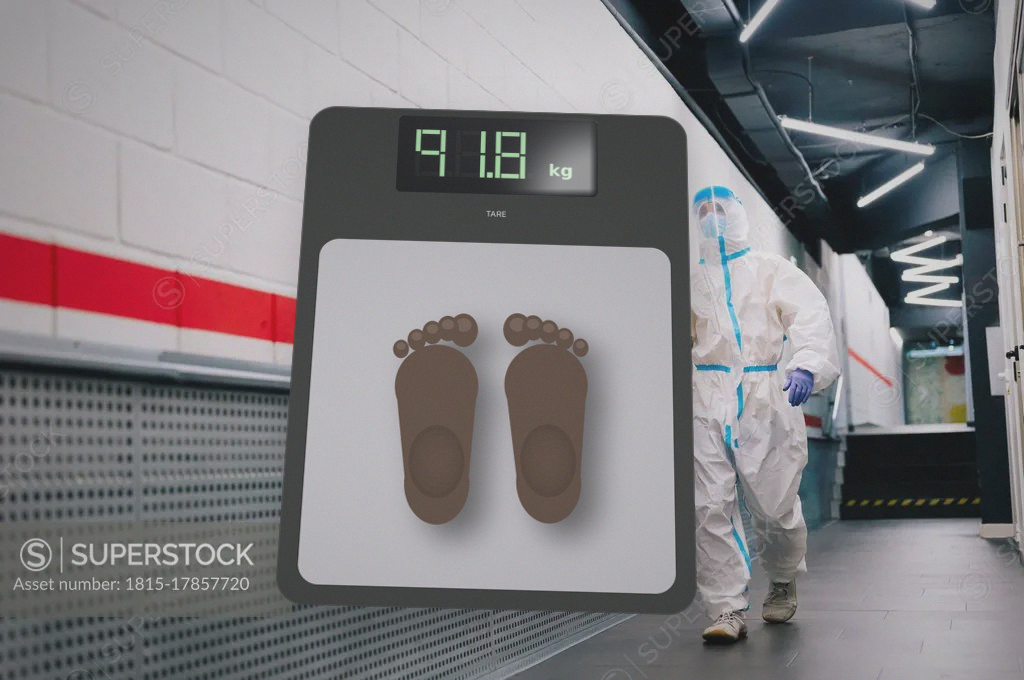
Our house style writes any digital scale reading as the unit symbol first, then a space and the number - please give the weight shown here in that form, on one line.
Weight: kg 91.8
